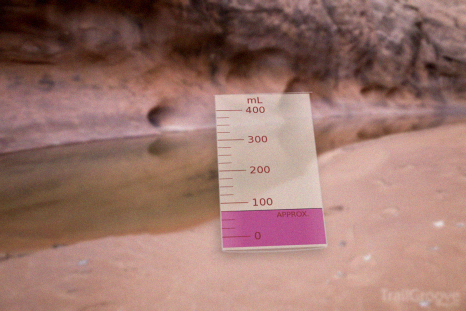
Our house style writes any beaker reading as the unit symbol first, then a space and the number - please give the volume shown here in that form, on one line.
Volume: mL 75
